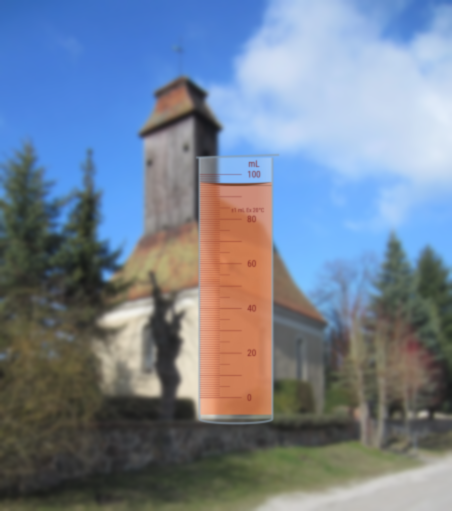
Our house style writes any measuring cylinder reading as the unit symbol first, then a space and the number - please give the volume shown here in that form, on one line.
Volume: mL 95
